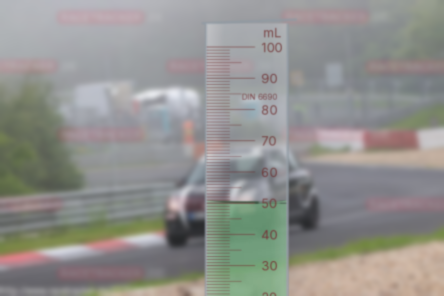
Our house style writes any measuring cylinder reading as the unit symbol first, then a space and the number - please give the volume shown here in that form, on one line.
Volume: mL 50
